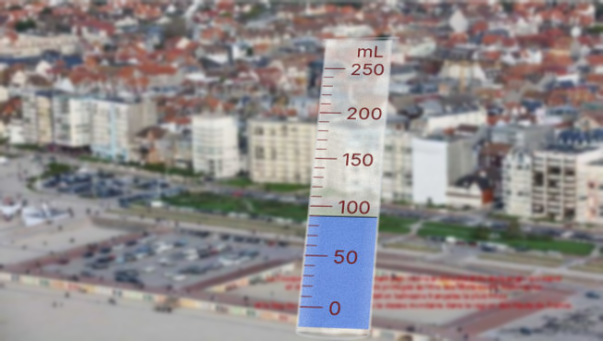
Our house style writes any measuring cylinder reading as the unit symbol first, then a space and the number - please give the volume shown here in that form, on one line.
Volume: mL 90
